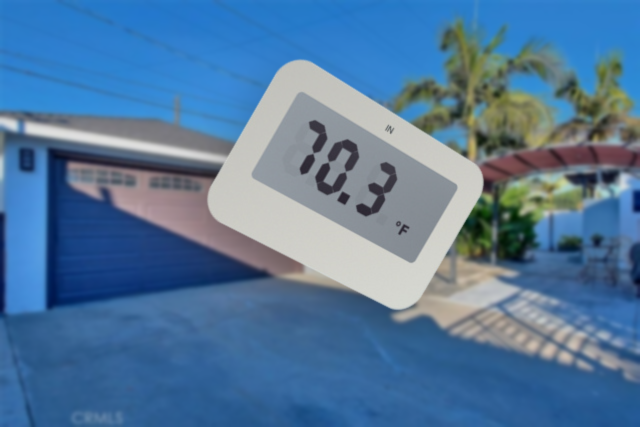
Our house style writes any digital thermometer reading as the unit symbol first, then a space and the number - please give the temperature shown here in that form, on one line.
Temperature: °F 70.3
